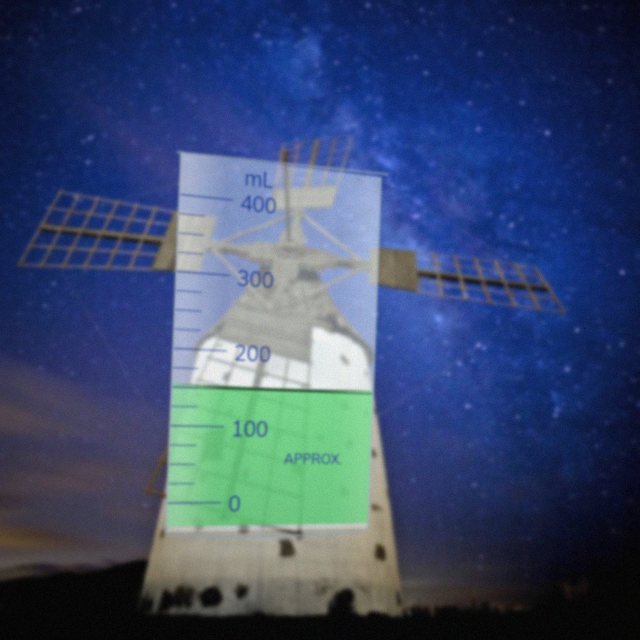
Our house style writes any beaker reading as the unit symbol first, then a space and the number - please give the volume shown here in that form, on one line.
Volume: mL 150
